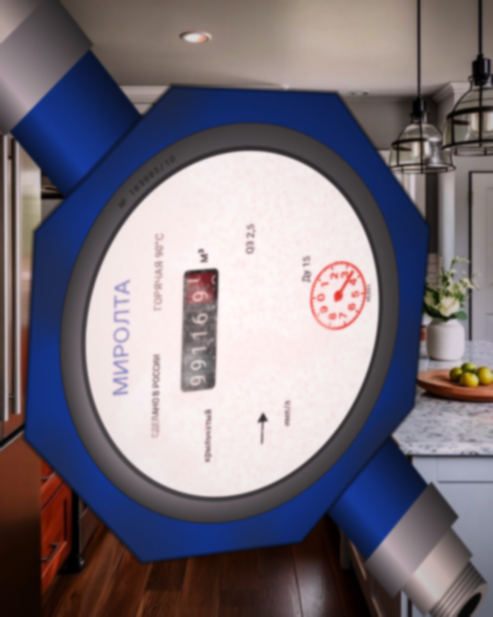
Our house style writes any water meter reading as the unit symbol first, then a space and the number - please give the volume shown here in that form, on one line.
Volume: m³ 99116.913
